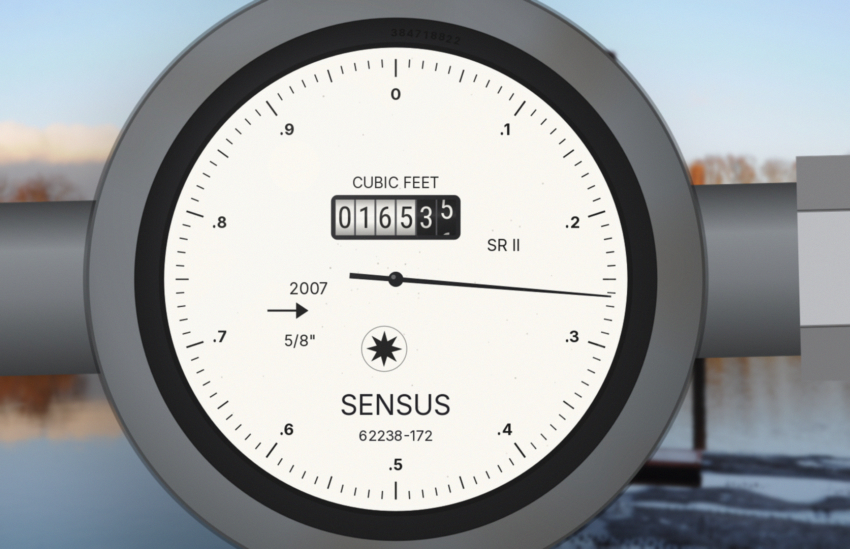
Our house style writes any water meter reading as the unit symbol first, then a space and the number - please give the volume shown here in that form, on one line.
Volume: ft³ 16535.26
